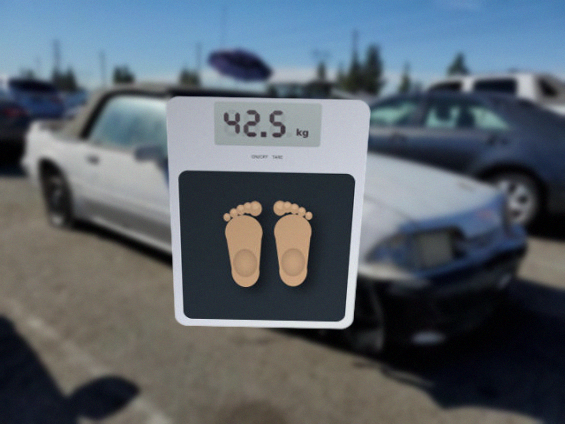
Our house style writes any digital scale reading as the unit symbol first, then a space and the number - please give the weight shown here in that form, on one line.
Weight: kg 42.5
